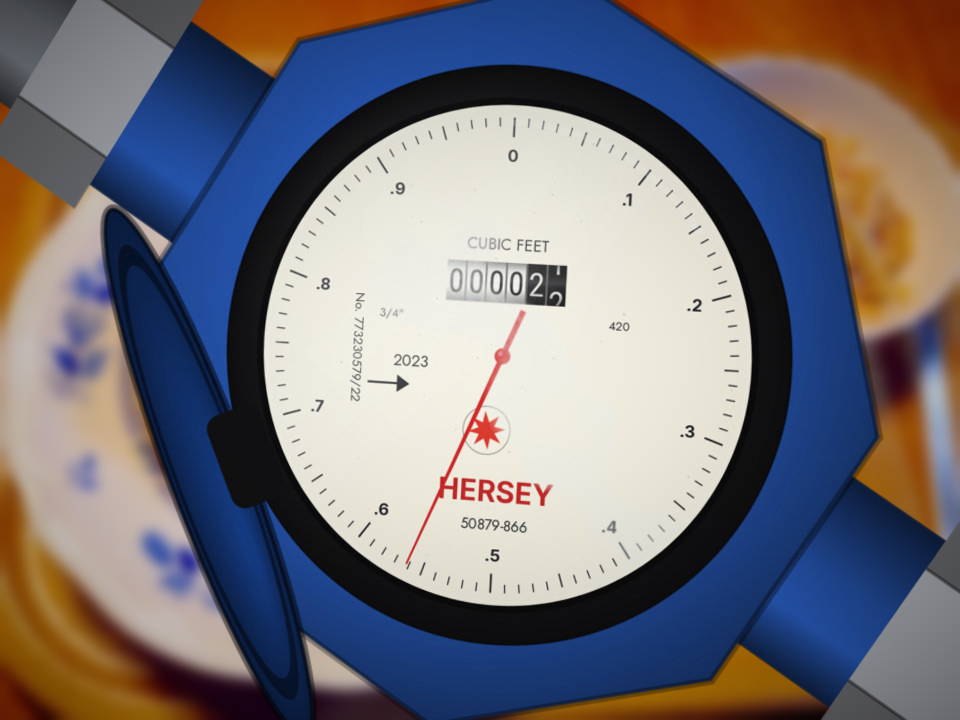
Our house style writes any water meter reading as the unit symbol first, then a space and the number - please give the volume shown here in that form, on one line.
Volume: ft³ 21.56
